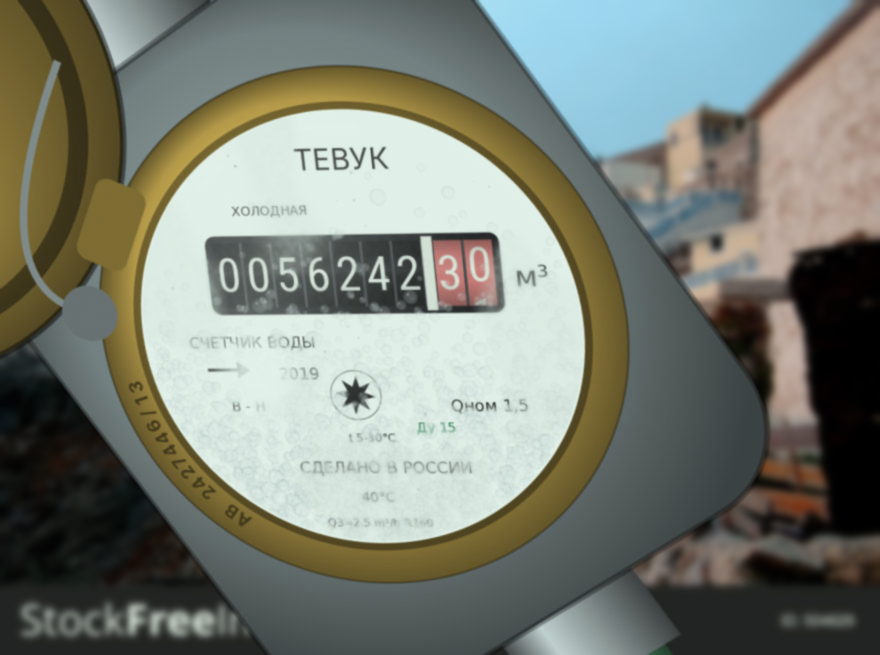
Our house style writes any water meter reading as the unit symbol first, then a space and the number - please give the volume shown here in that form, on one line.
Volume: m³ 56242.30
